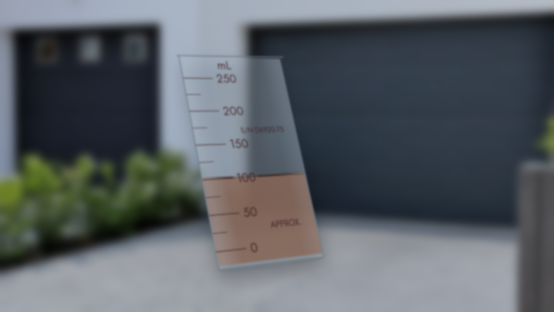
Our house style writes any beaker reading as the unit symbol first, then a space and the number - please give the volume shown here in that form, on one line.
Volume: mL 100
